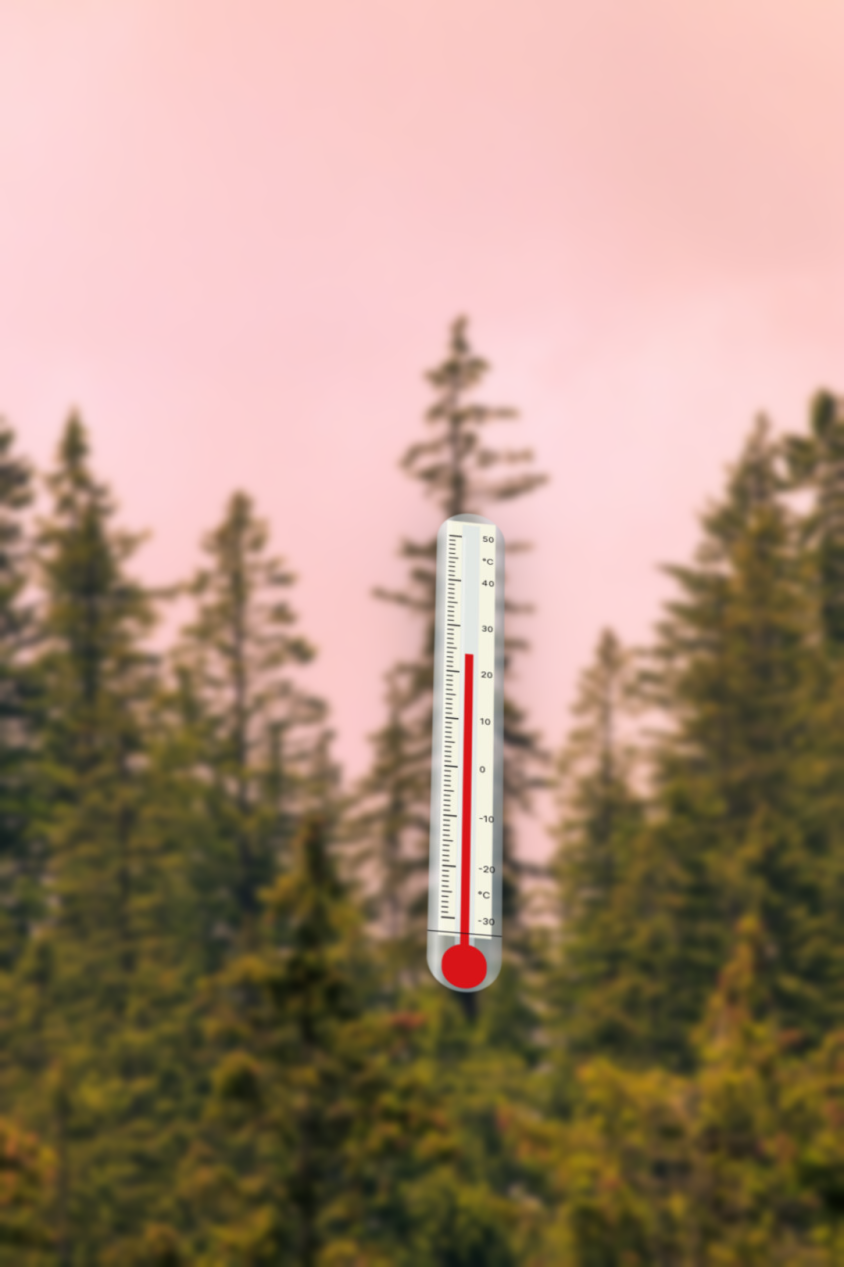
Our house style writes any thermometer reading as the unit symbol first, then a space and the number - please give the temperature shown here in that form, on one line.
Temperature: °C 24
